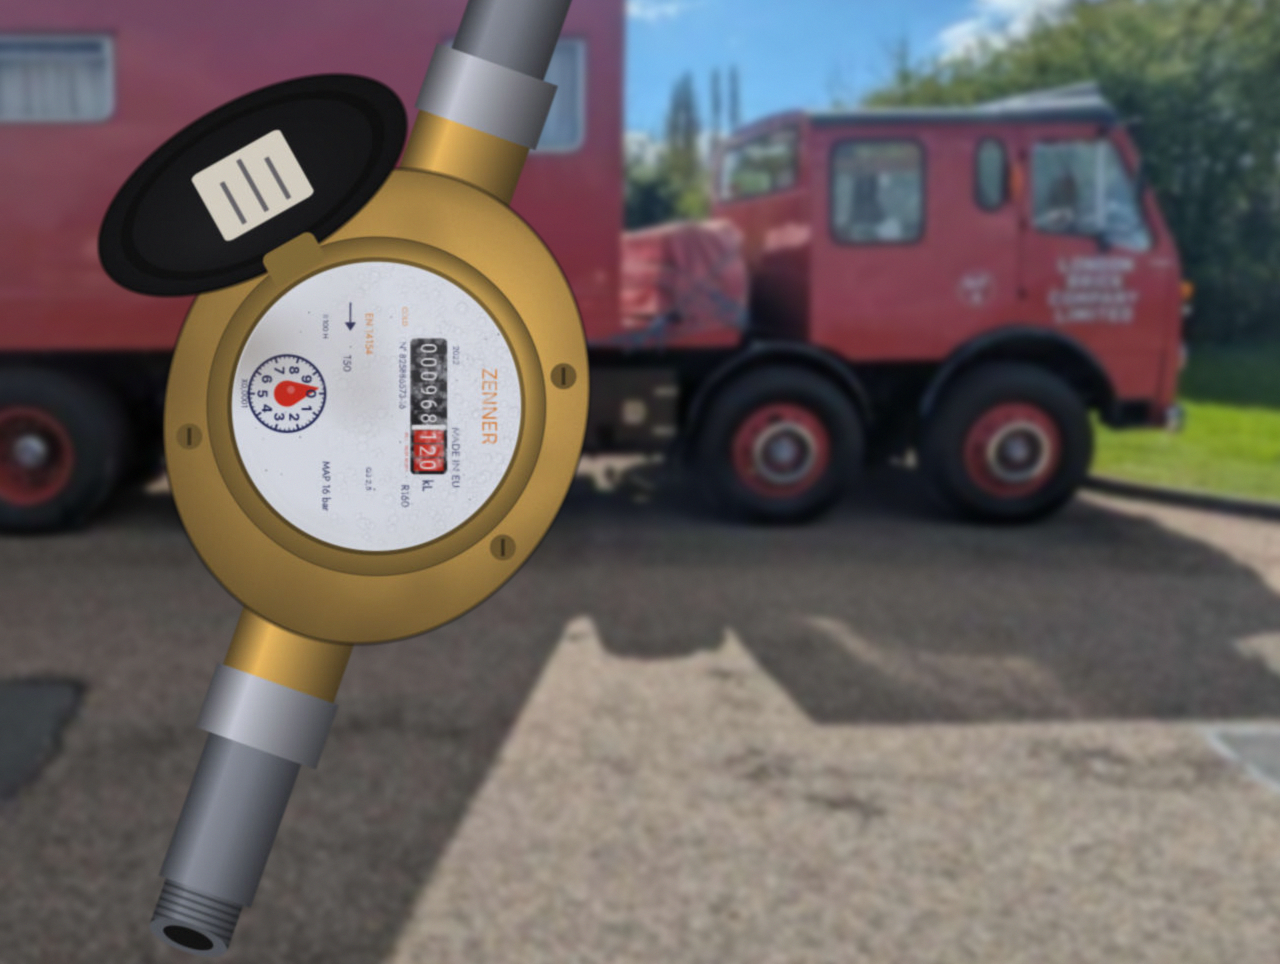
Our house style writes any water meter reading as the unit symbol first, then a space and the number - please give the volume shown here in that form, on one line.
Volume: kL 968.1199
